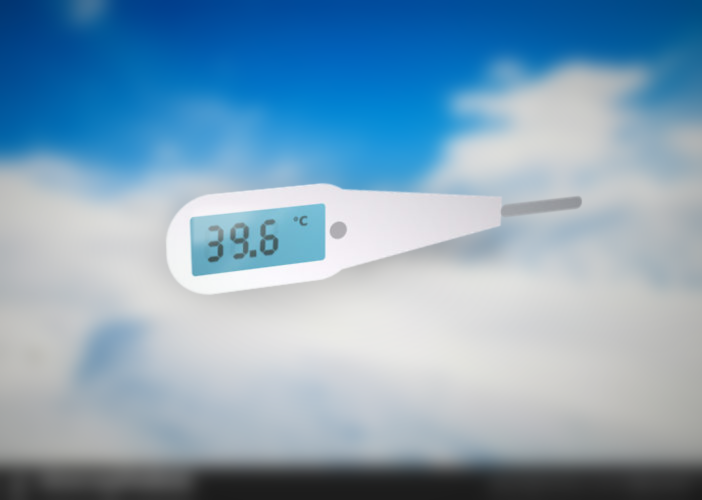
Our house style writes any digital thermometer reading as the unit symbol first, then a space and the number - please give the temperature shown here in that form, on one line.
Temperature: °C 39.6
